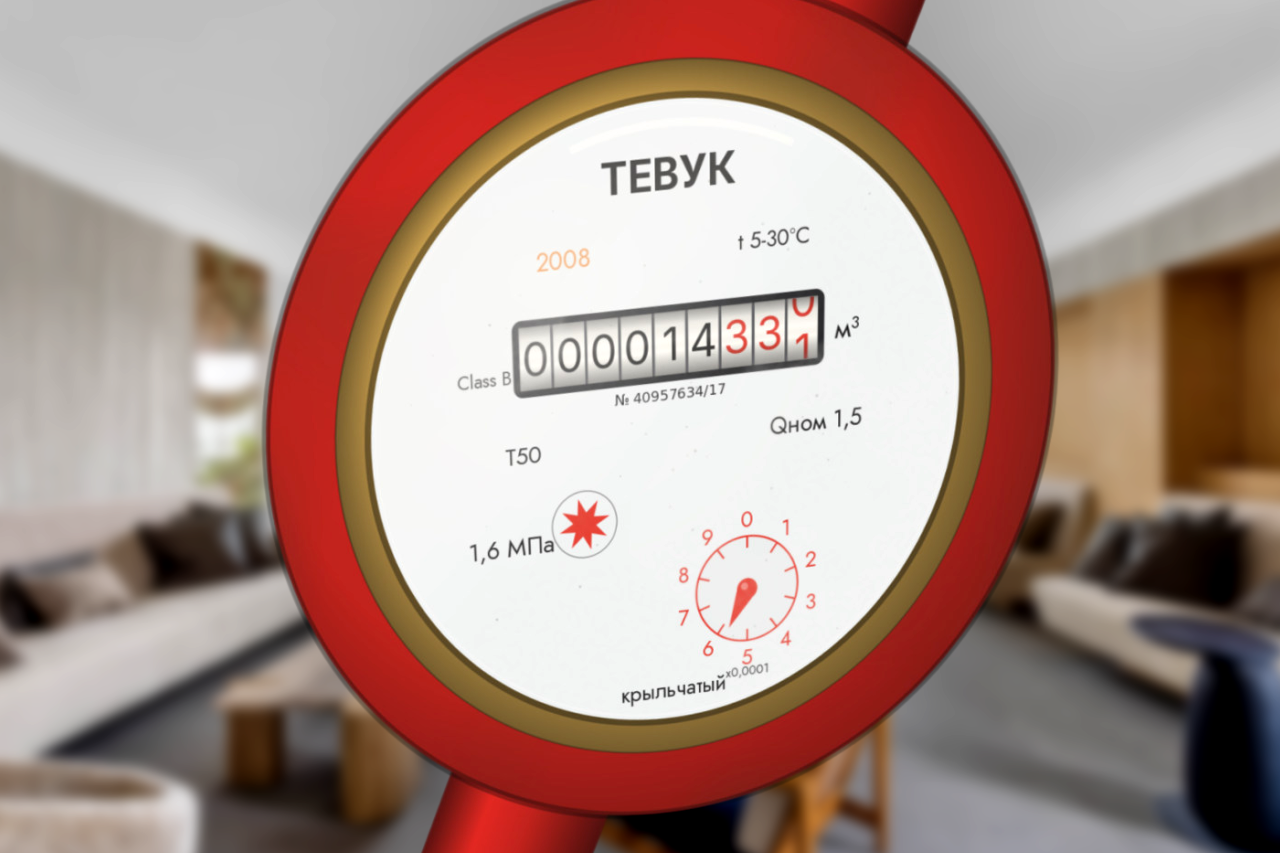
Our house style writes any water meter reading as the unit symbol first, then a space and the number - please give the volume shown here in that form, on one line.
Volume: m³ 14.3305
